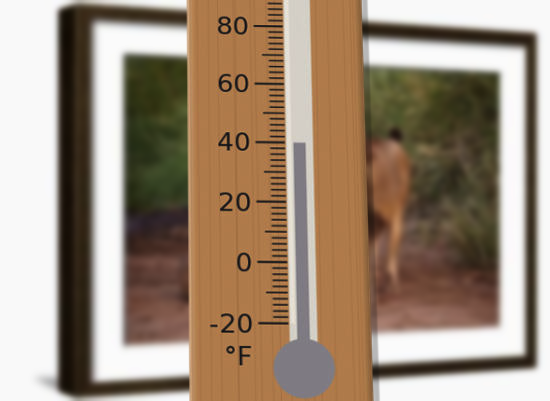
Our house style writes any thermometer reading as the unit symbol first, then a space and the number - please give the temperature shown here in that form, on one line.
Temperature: °F 40
